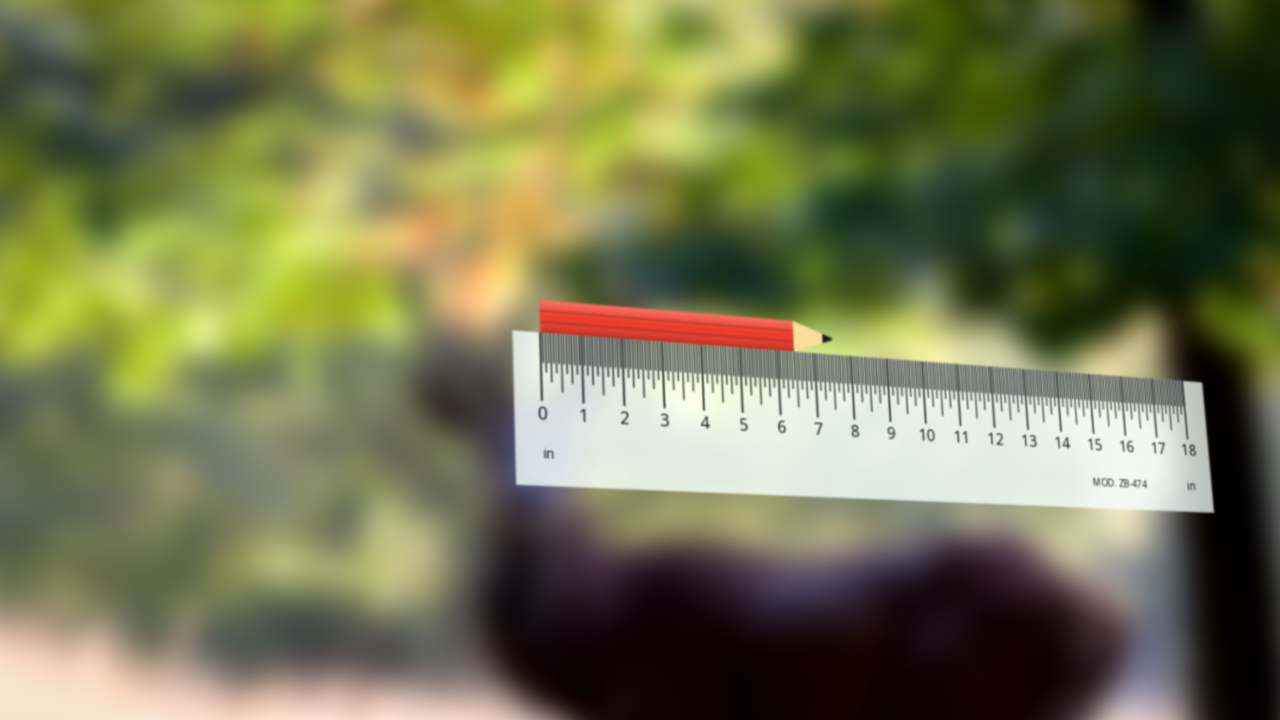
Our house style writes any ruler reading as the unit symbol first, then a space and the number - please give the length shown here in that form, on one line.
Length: in 7.5
